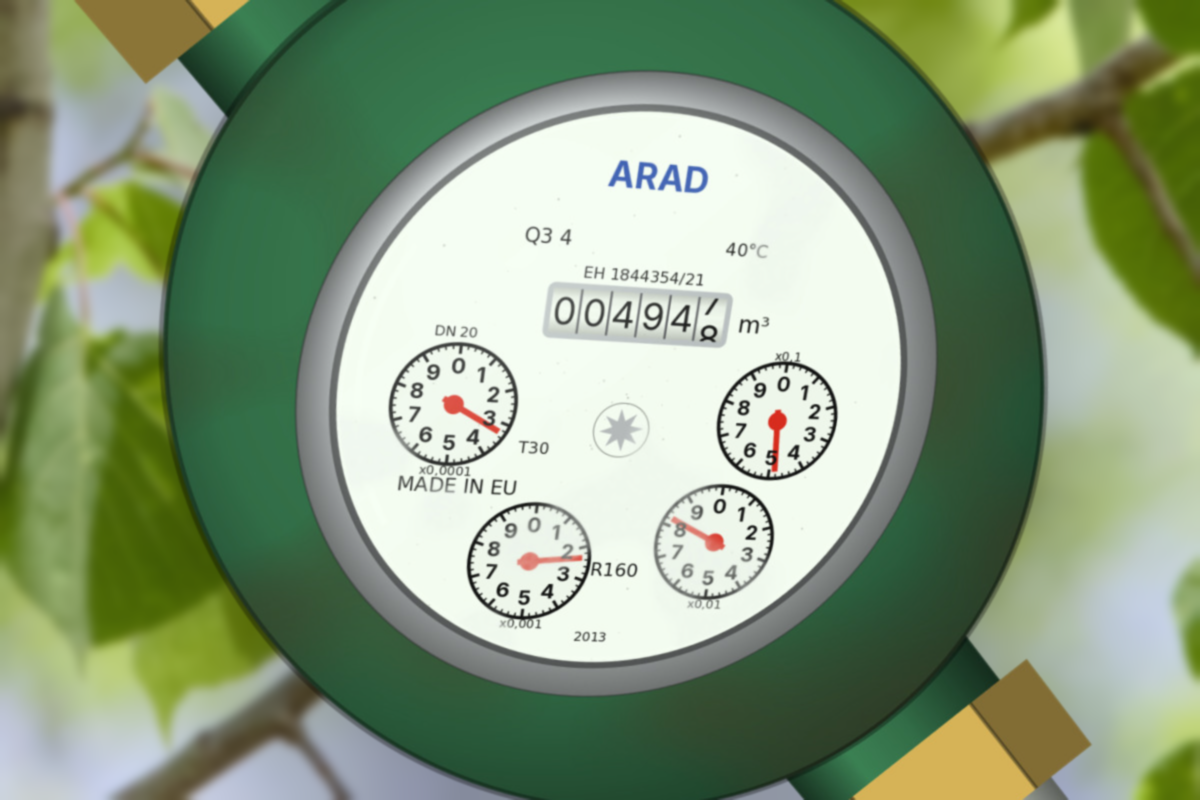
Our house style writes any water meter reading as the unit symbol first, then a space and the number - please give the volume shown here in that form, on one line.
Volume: m³ 4947.4823
